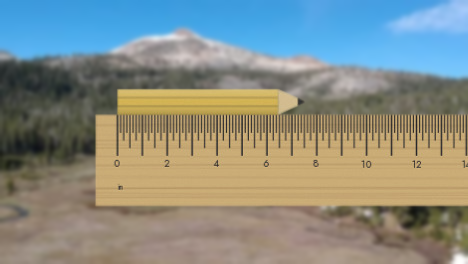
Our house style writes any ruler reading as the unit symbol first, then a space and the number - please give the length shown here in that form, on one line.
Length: in 7.5
